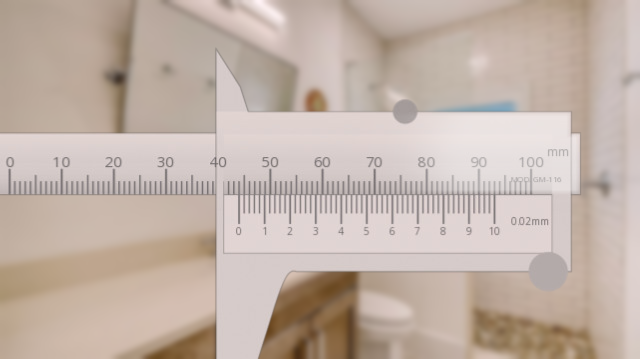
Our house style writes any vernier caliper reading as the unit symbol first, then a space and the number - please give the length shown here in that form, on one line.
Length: mm 44.0
